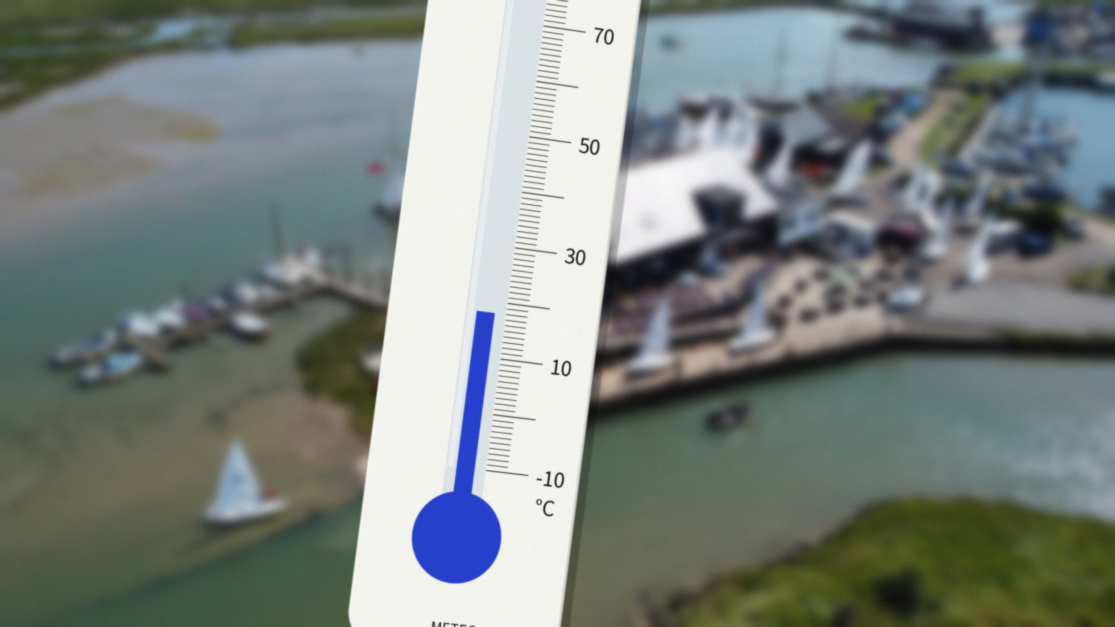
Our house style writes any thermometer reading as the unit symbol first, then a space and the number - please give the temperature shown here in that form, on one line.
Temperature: °C 18
